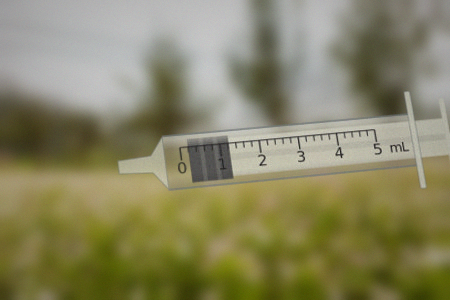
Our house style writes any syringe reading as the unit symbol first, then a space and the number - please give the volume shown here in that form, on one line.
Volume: mL 0.2
